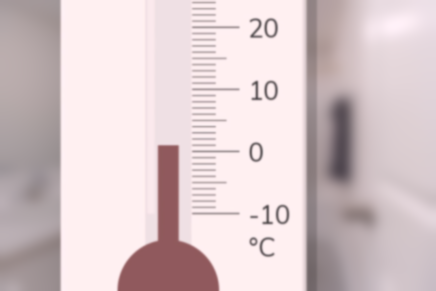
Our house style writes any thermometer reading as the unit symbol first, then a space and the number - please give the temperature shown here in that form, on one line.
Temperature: °C 1
